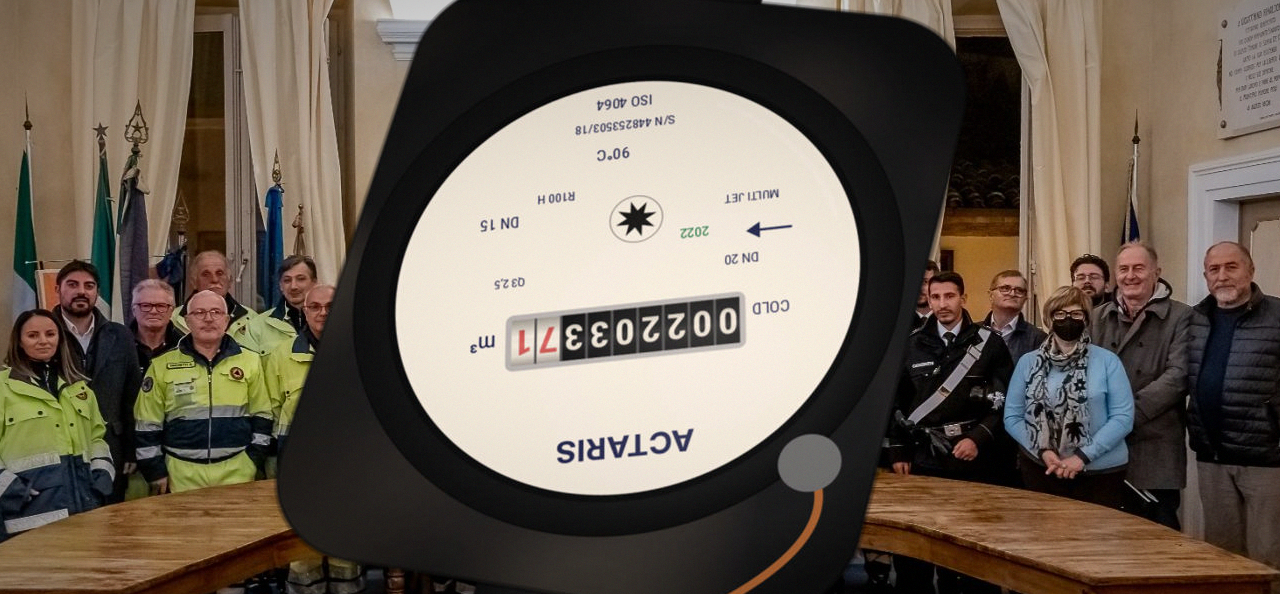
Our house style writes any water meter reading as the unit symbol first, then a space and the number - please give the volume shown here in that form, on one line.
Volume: m³ 22033.71
